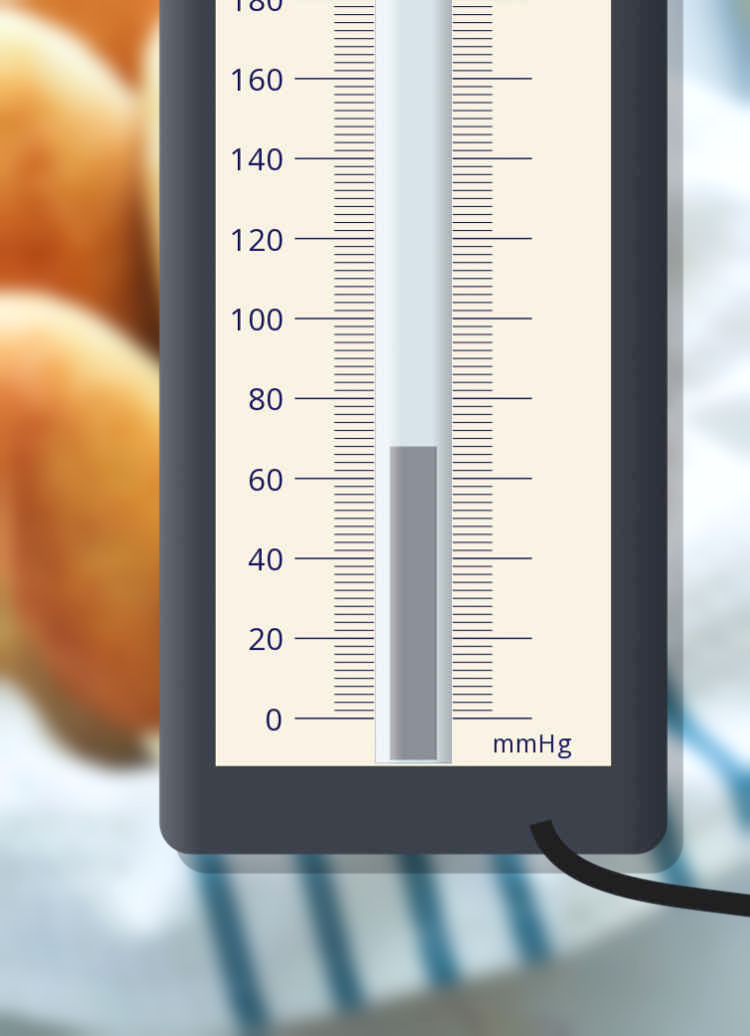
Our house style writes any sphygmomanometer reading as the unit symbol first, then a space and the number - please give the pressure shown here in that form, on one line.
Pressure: mmHg 68
